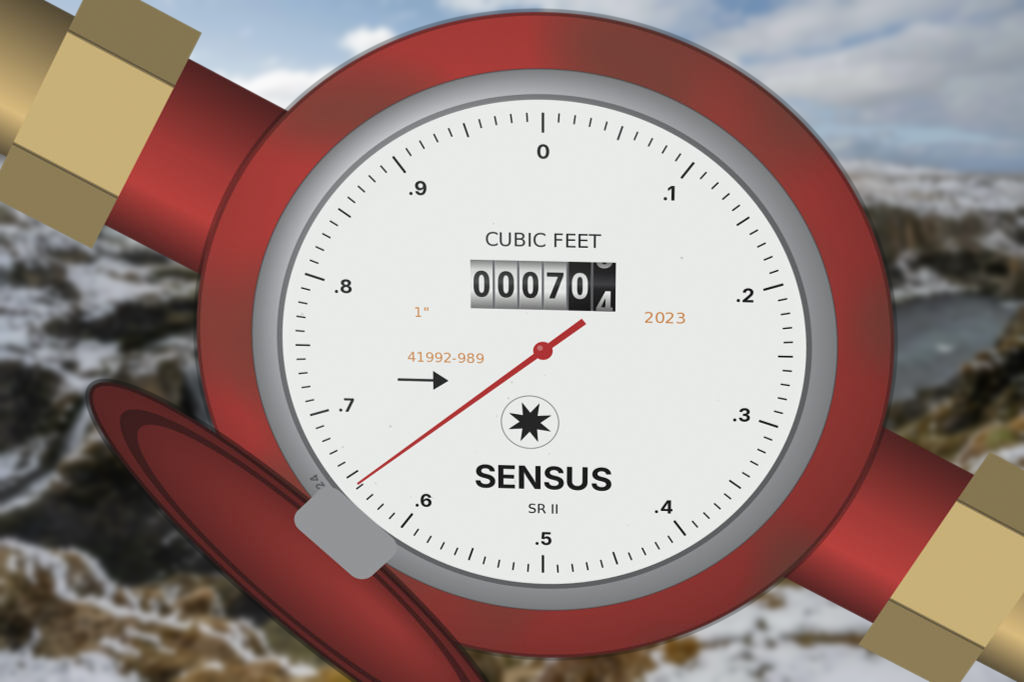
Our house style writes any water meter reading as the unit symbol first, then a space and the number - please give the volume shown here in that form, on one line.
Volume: ft³ 703.64
